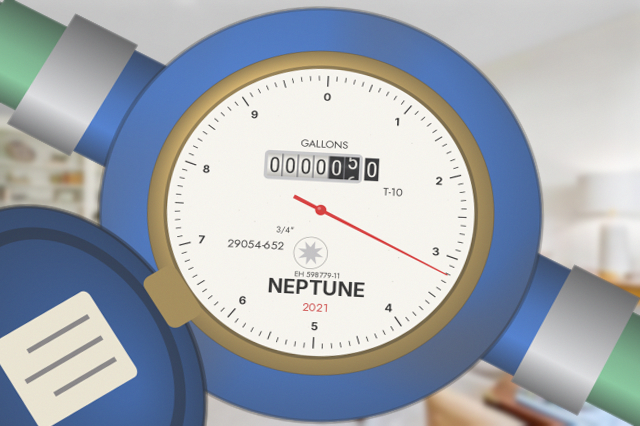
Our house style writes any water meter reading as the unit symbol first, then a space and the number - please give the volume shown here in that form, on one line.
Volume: gal 53.2
